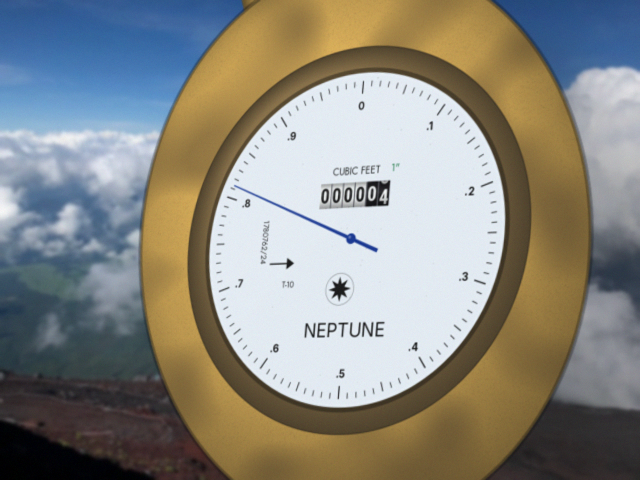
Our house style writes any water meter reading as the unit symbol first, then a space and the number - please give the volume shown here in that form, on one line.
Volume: ft³ 3.81
